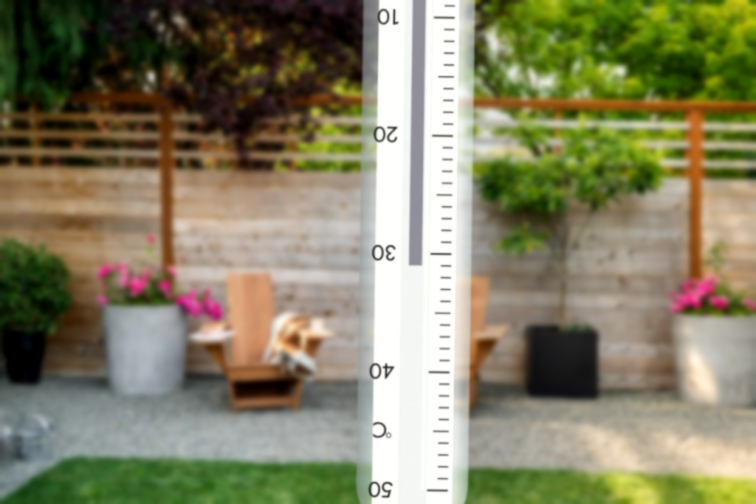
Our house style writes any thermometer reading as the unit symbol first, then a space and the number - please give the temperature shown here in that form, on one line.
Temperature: °C 31
